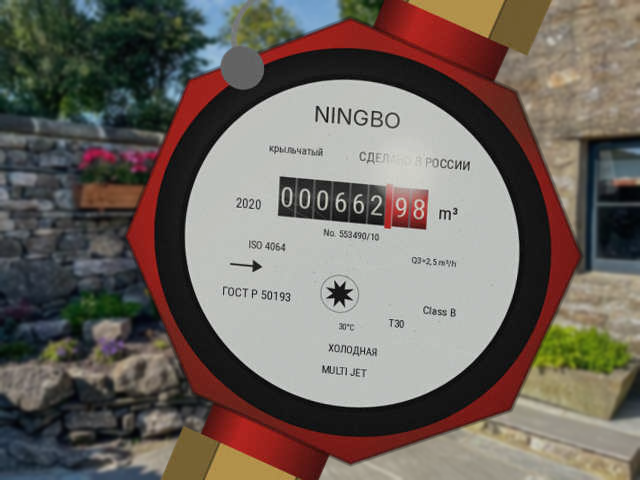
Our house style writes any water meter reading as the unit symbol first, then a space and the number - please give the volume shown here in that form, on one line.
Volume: m³ 662.98
